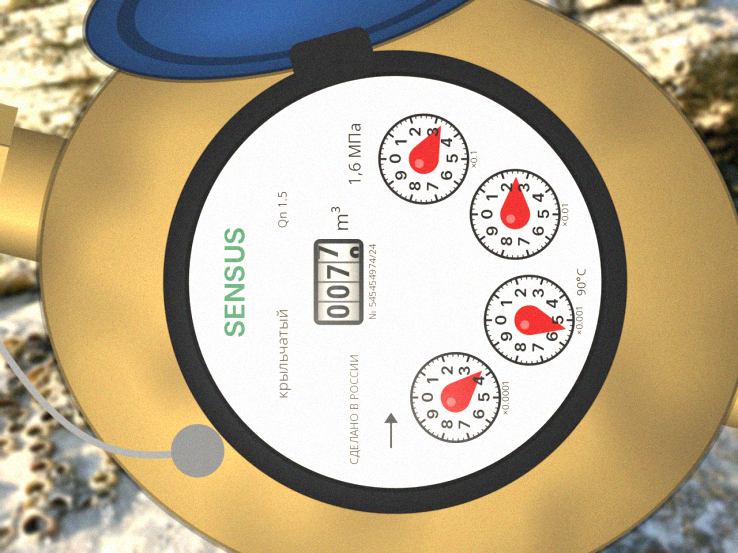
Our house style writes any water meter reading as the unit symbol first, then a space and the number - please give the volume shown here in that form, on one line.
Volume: m³ 77.3253
